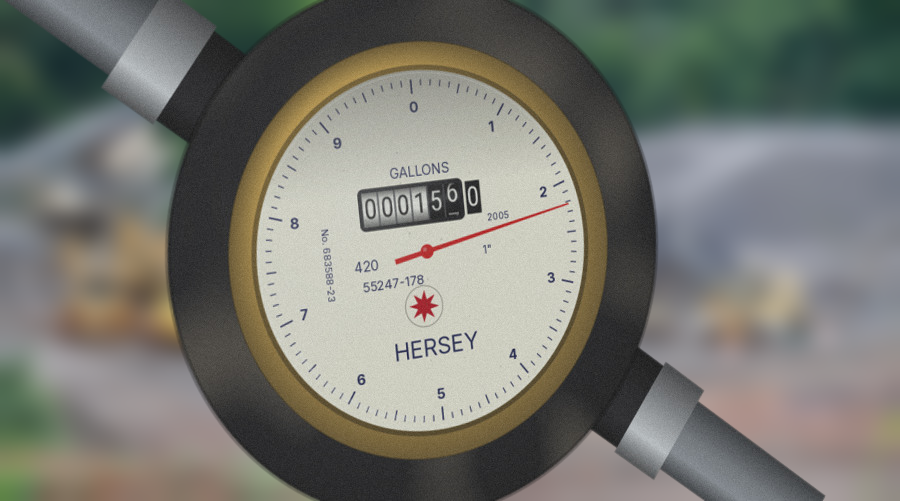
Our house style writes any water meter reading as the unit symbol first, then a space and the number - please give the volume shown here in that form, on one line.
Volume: gal 1562.2
